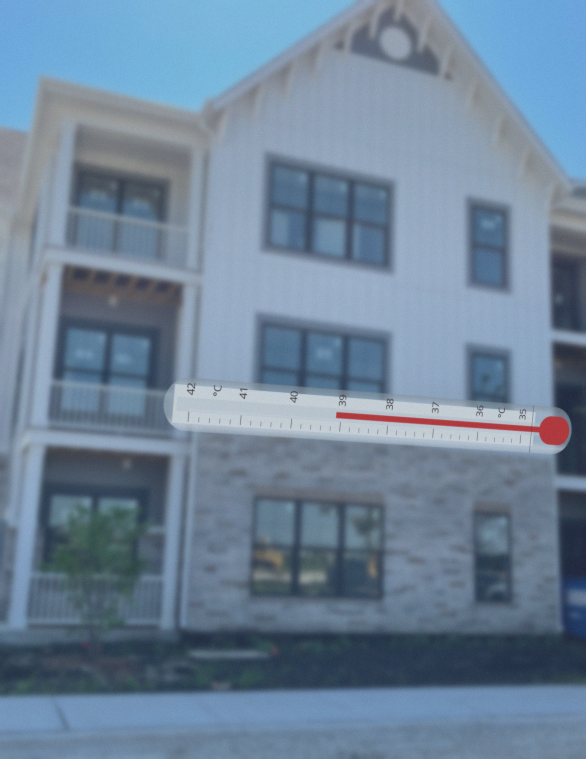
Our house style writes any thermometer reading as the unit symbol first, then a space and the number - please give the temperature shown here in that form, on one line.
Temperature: °C 39.1
